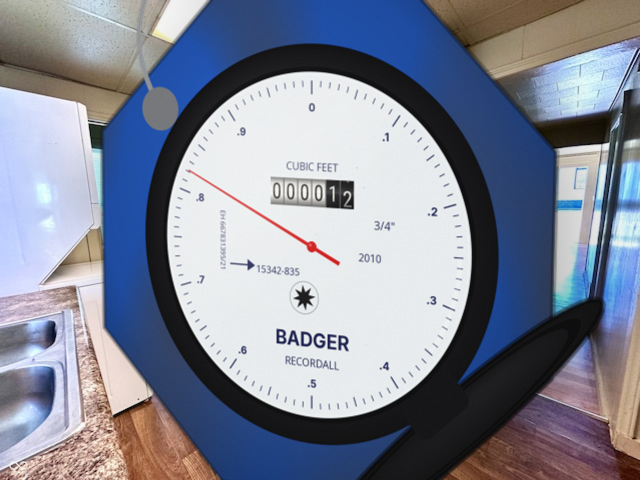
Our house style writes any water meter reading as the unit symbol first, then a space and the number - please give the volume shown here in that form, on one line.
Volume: ft³ 11.82
